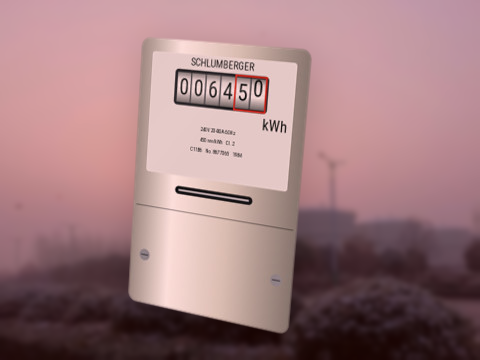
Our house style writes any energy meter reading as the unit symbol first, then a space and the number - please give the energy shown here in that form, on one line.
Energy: kWh 64.50
